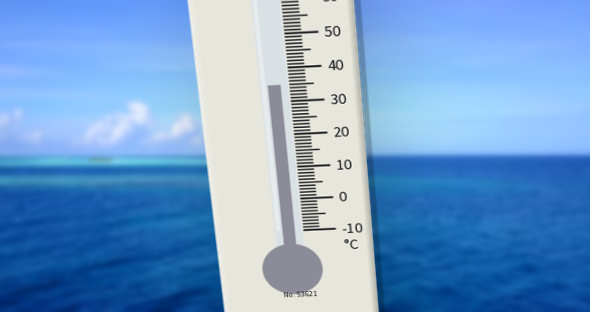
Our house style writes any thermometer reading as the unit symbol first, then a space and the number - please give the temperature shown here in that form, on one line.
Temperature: °C 35
